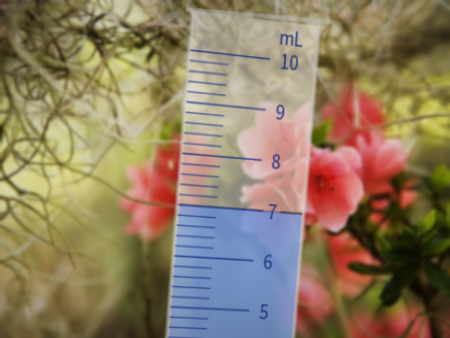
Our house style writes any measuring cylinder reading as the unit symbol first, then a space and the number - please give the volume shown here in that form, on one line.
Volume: mL 7
